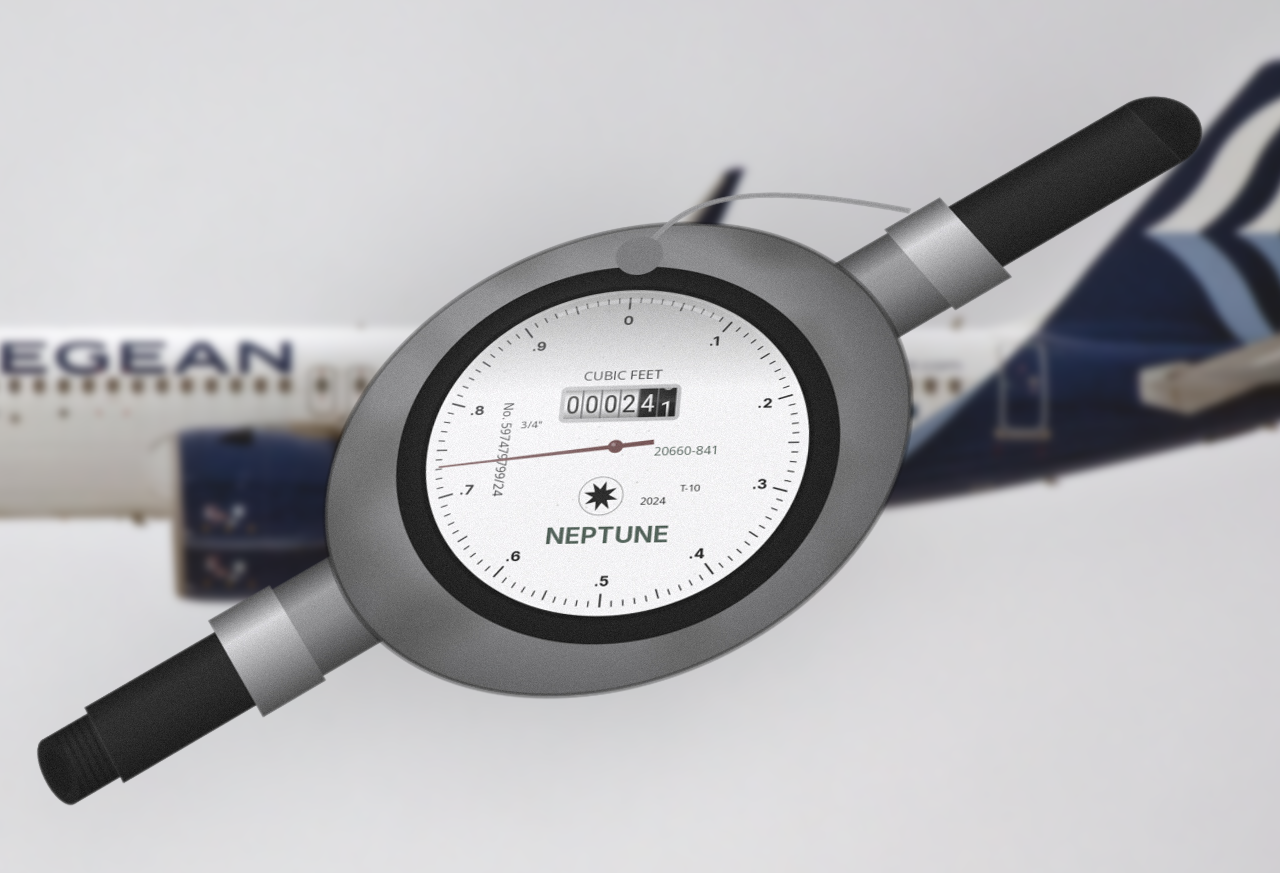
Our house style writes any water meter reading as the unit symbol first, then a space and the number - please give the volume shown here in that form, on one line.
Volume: ft³ 240.73
